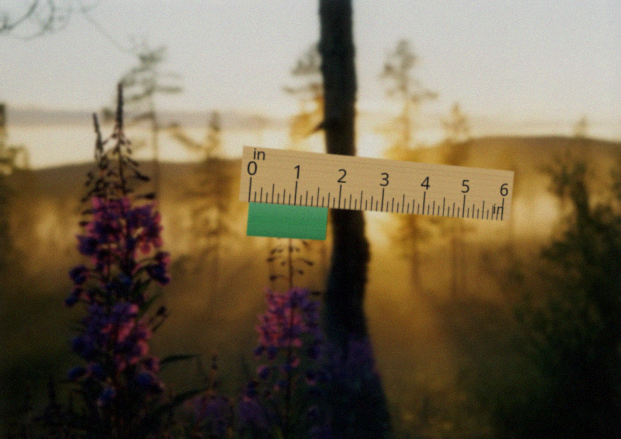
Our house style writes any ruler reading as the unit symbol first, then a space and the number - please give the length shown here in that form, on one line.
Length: in 1.75
